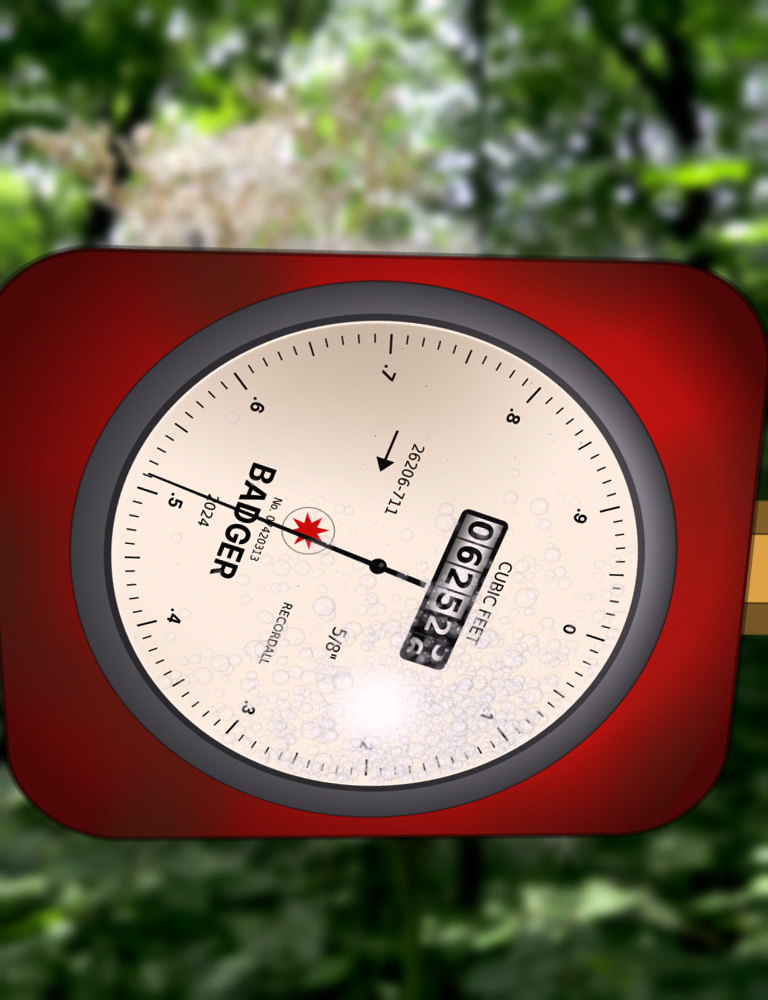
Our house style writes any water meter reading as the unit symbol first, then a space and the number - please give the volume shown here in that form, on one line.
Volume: ft³ 62525.51
